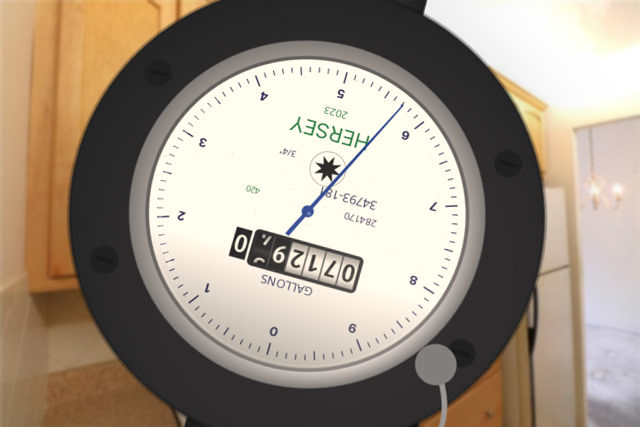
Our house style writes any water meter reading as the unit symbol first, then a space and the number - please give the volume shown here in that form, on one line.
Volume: gal 712935.7
